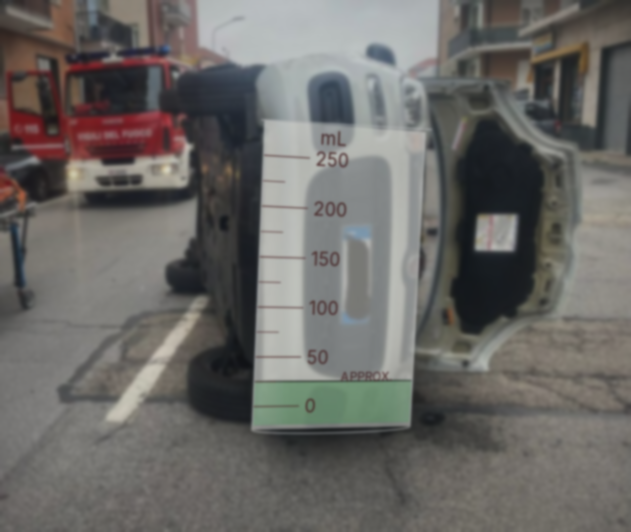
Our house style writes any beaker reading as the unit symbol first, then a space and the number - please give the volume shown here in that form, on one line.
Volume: mL 25
